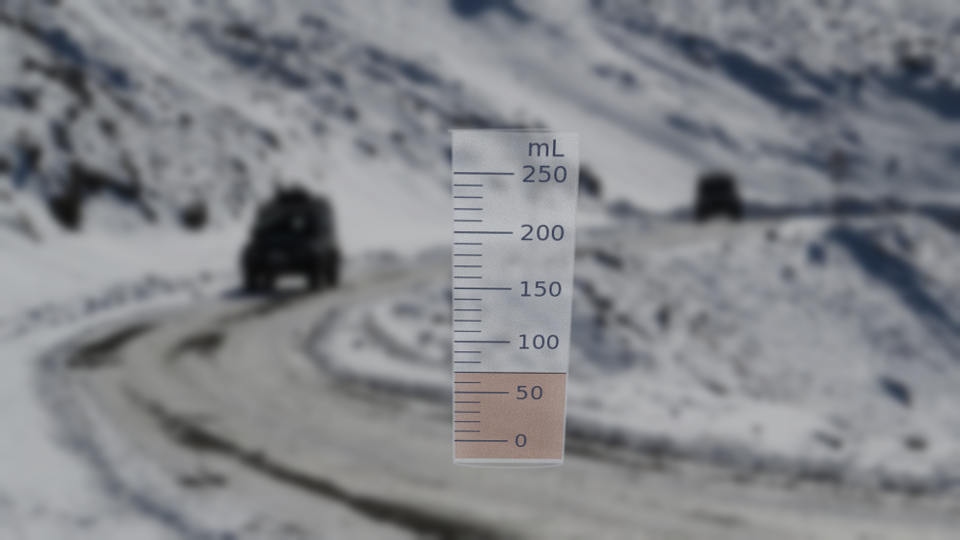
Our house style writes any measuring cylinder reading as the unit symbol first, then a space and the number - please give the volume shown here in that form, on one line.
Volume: mL 70
